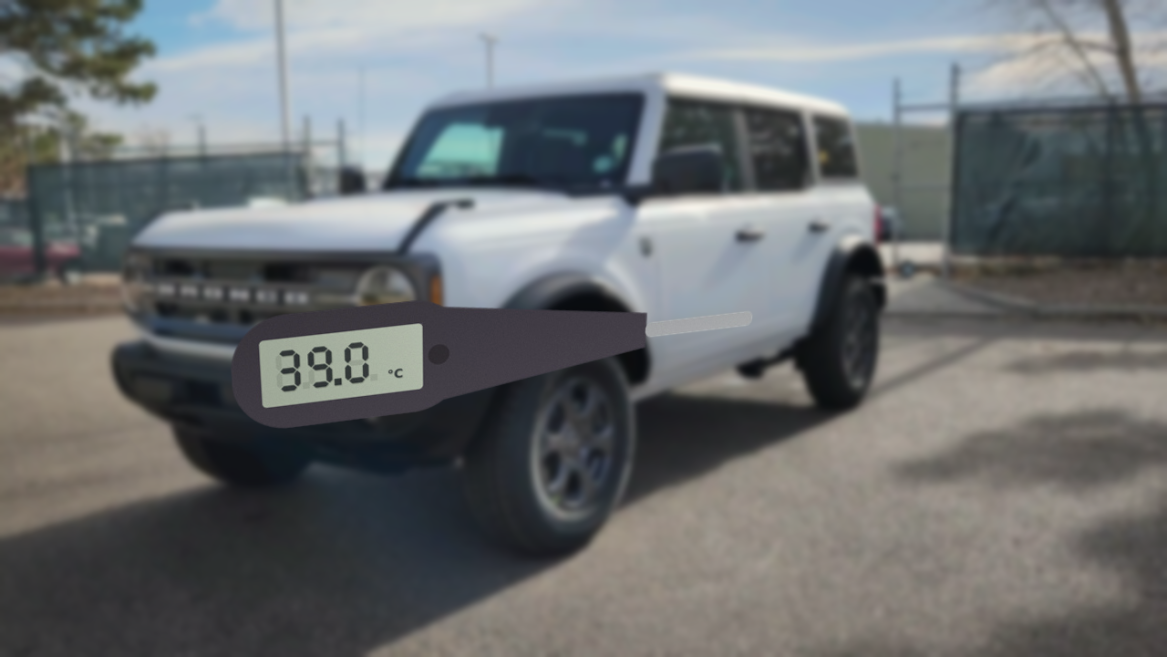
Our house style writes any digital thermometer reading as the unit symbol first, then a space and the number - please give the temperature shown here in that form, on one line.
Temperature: °C 39.0
